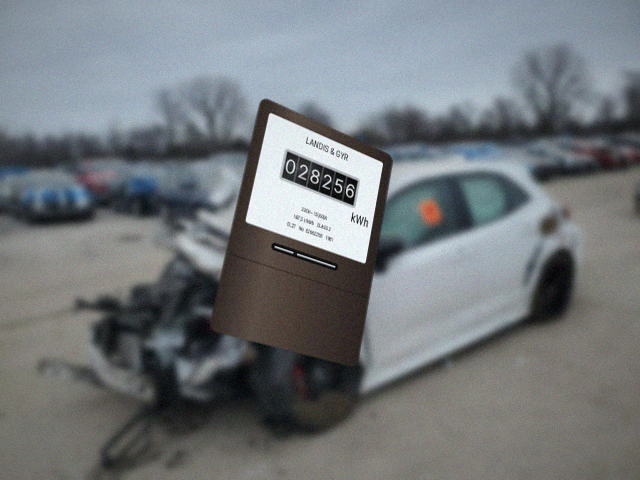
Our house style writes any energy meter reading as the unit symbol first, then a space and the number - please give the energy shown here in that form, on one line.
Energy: kWh 28256
